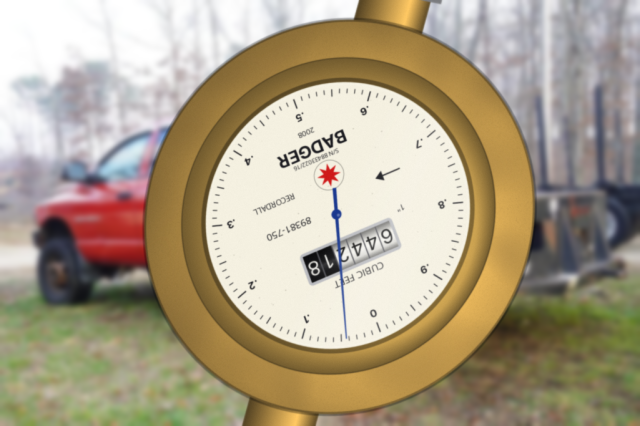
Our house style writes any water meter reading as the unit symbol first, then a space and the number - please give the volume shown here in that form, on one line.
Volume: ft³ 644218.04
